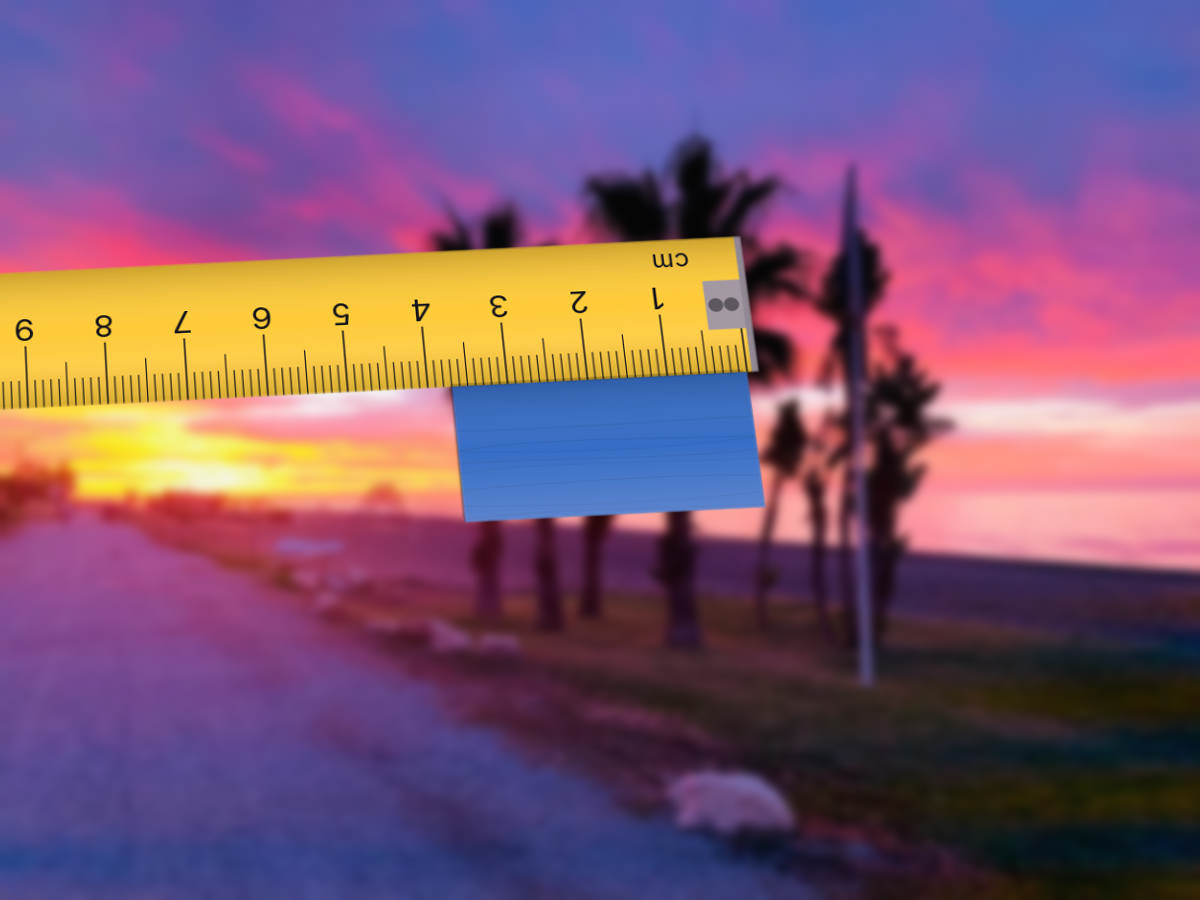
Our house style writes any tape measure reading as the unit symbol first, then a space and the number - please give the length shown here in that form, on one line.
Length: cm 3.7
